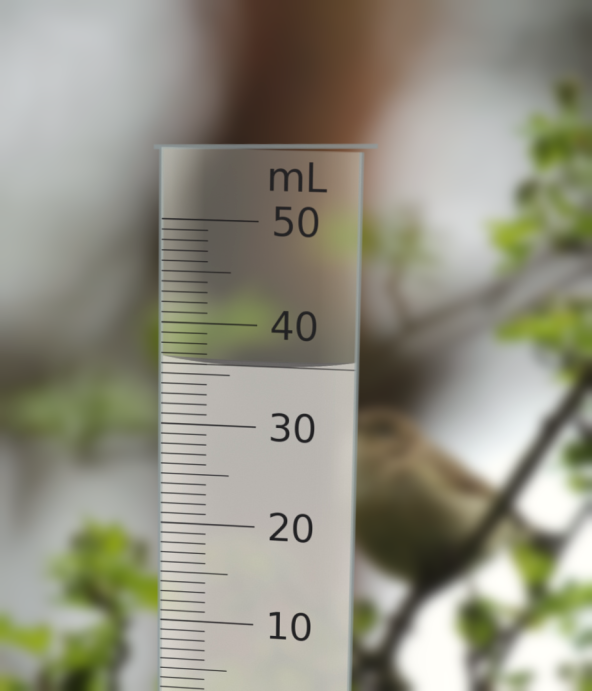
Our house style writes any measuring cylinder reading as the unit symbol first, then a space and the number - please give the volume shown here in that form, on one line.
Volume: mL 36
